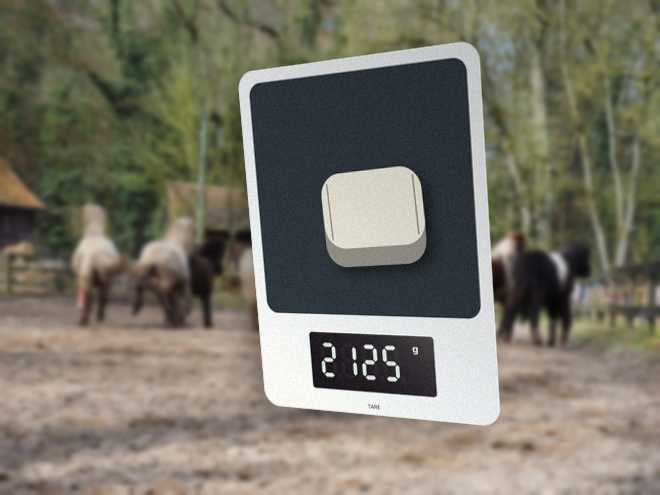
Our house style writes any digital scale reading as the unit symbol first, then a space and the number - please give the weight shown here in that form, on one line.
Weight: g 2125
